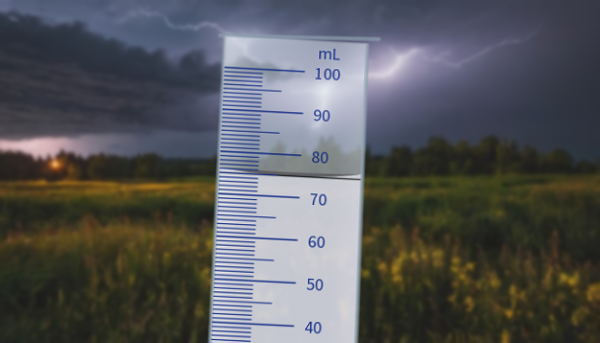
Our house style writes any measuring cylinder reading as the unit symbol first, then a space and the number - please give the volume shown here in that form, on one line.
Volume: mL 75
